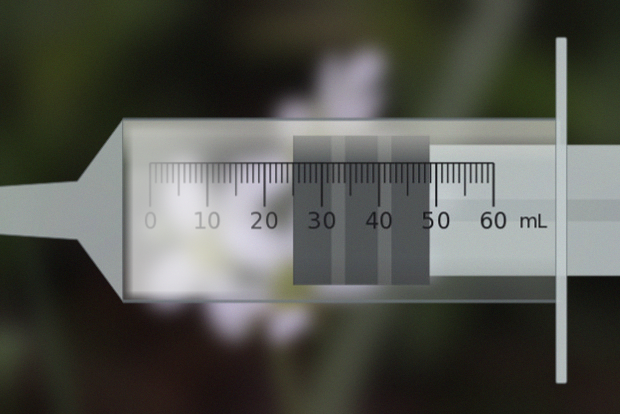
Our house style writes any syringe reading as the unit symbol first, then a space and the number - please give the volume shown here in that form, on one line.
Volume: mL 25
